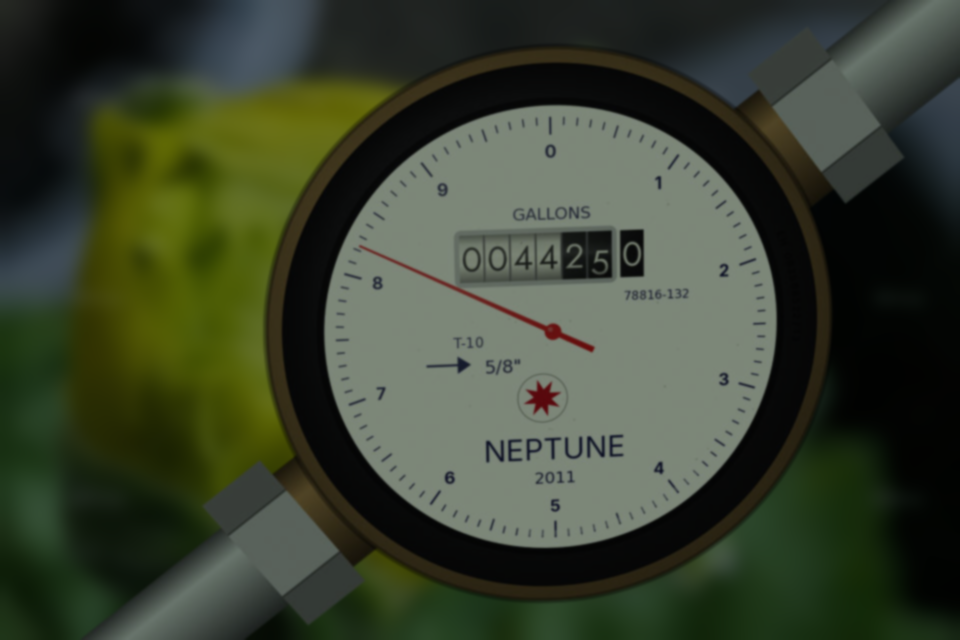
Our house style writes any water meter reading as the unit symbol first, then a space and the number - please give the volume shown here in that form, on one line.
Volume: gal 44248.2
